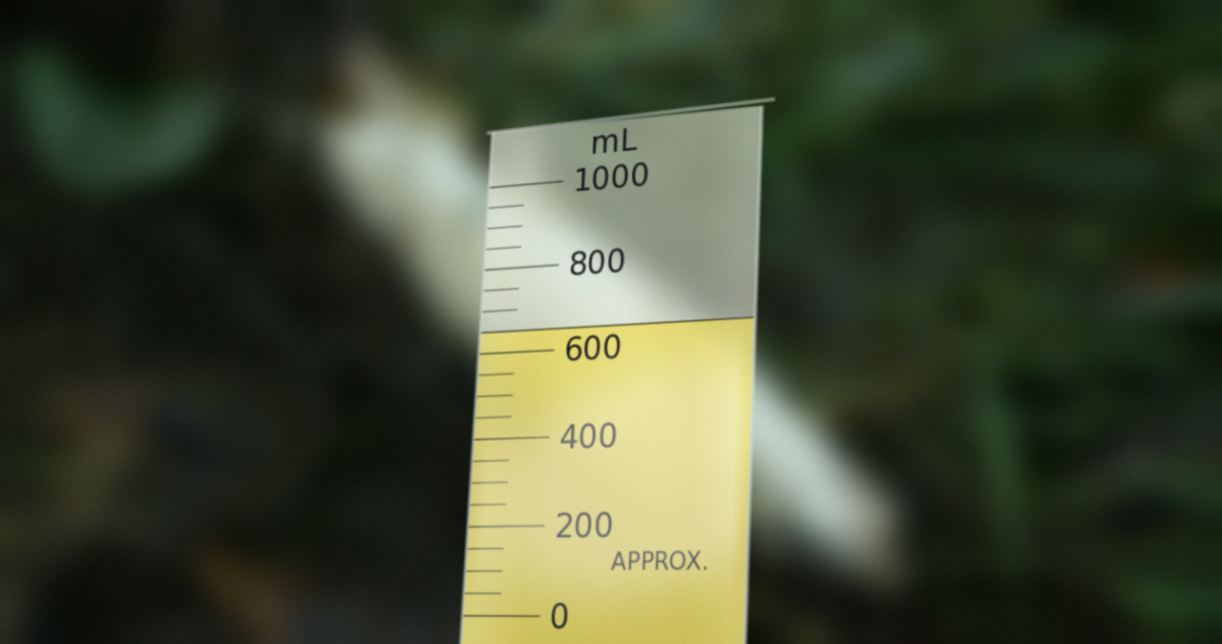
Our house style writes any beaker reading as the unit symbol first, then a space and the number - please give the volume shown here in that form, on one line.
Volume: mL 650
